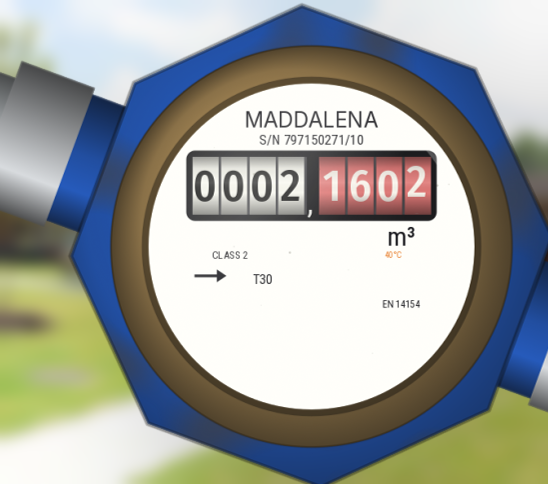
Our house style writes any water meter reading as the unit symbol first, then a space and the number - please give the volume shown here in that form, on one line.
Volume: m³ 2.1602
